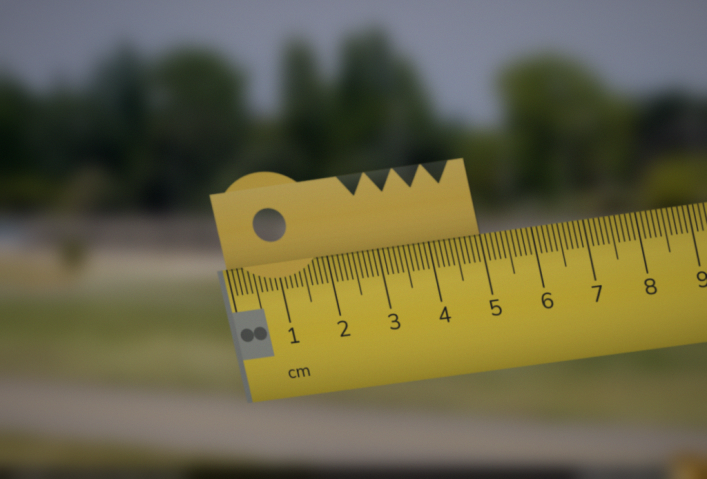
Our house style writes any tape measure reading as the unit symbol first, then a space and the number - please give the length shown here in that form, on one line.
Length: cm 5
